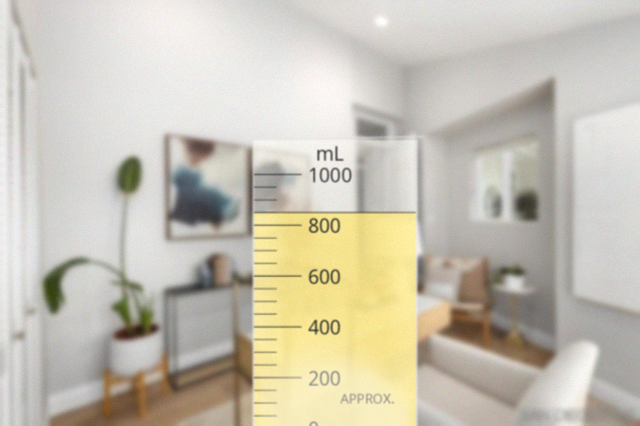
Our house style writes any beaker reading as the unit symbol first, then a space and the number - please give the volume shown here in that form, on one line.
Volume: mL 850
